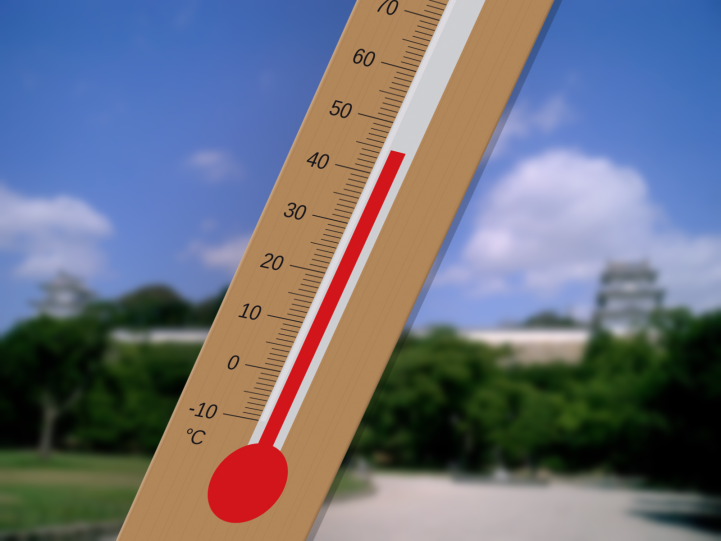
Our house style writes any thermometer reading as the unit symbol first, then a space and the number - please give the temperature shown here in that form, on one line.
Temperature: °C 45
